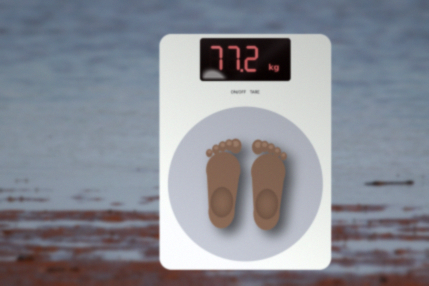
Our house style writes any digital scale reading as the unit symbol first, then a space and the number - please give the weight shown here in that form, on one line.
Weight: kg 77.2
